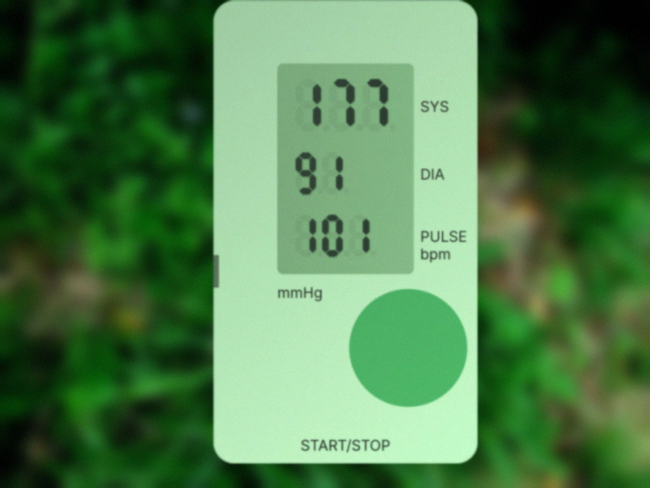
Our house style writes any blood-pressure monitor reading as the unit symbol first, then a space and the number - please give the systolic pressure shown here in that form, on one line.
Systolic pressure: mmHg 177
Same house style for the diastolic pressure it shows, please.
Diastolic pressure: mmHg 91
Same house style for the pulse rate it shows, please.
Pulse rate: bpm 101
